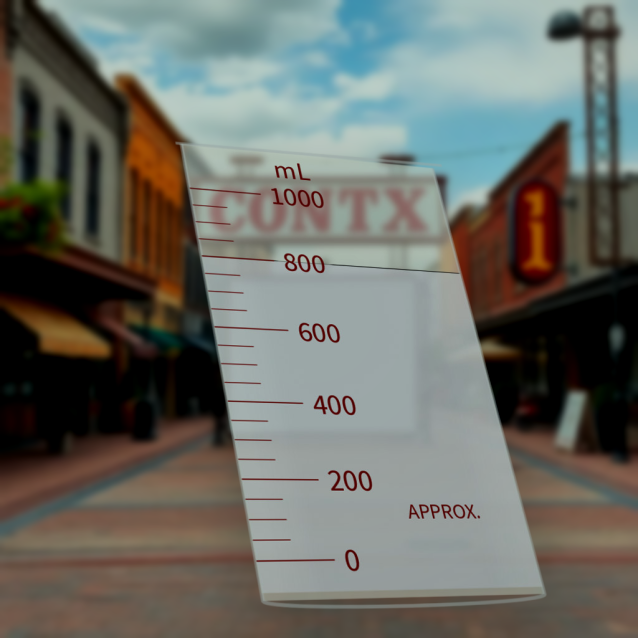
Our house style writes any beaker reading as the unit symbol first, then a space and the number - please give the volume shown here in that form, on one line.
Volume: mL 800
